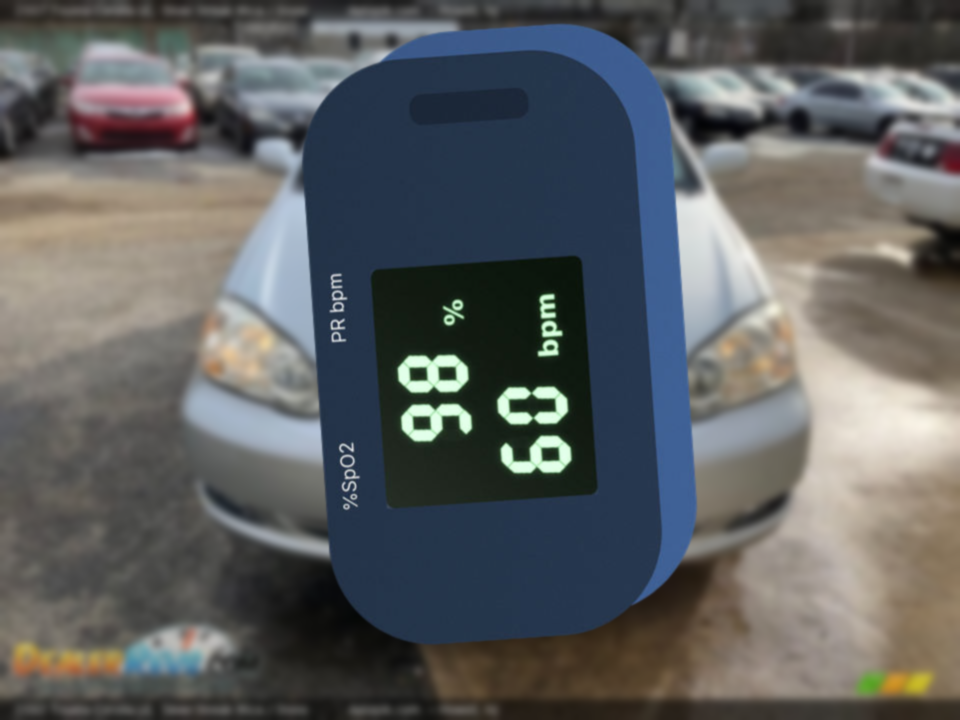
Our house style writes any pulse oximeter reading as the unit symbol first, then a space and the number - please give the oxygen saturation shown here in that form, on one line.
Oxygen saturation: % 98
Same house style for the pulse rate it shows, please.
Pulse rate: bpm 60
